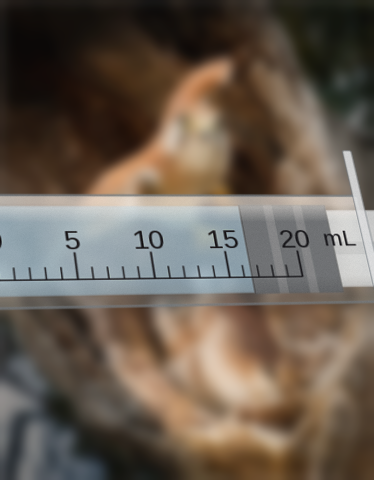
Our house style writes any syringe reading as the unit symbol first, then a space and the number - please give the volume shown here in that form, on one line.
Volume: mL 16.5
